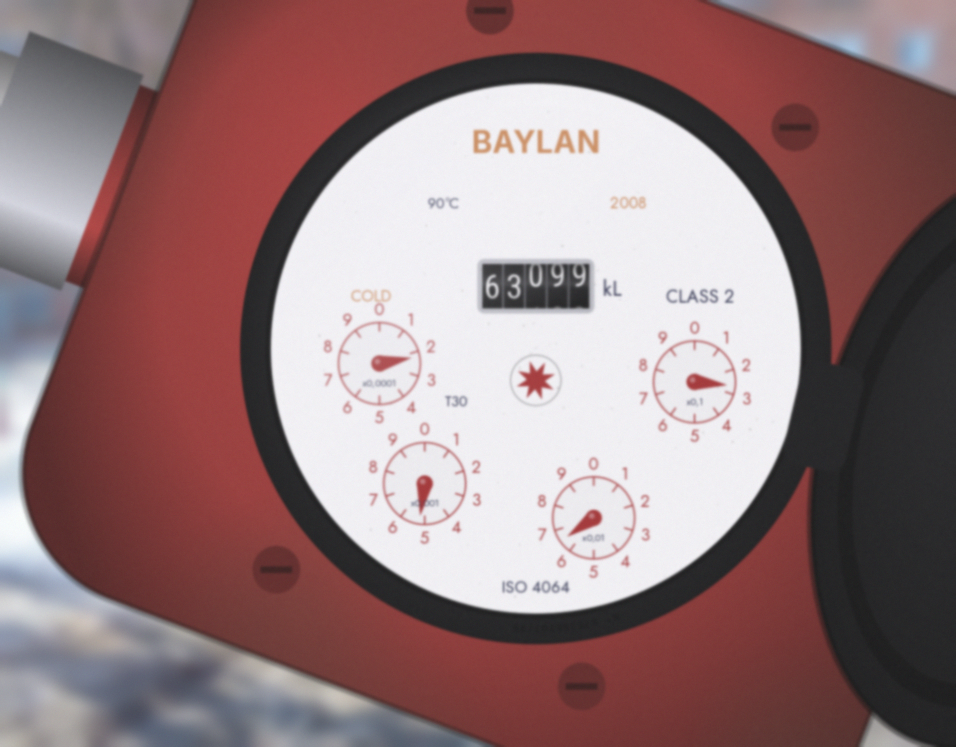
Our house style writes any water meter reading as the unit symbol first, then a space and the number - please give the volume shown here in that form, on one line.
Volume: kL 63099.2652
